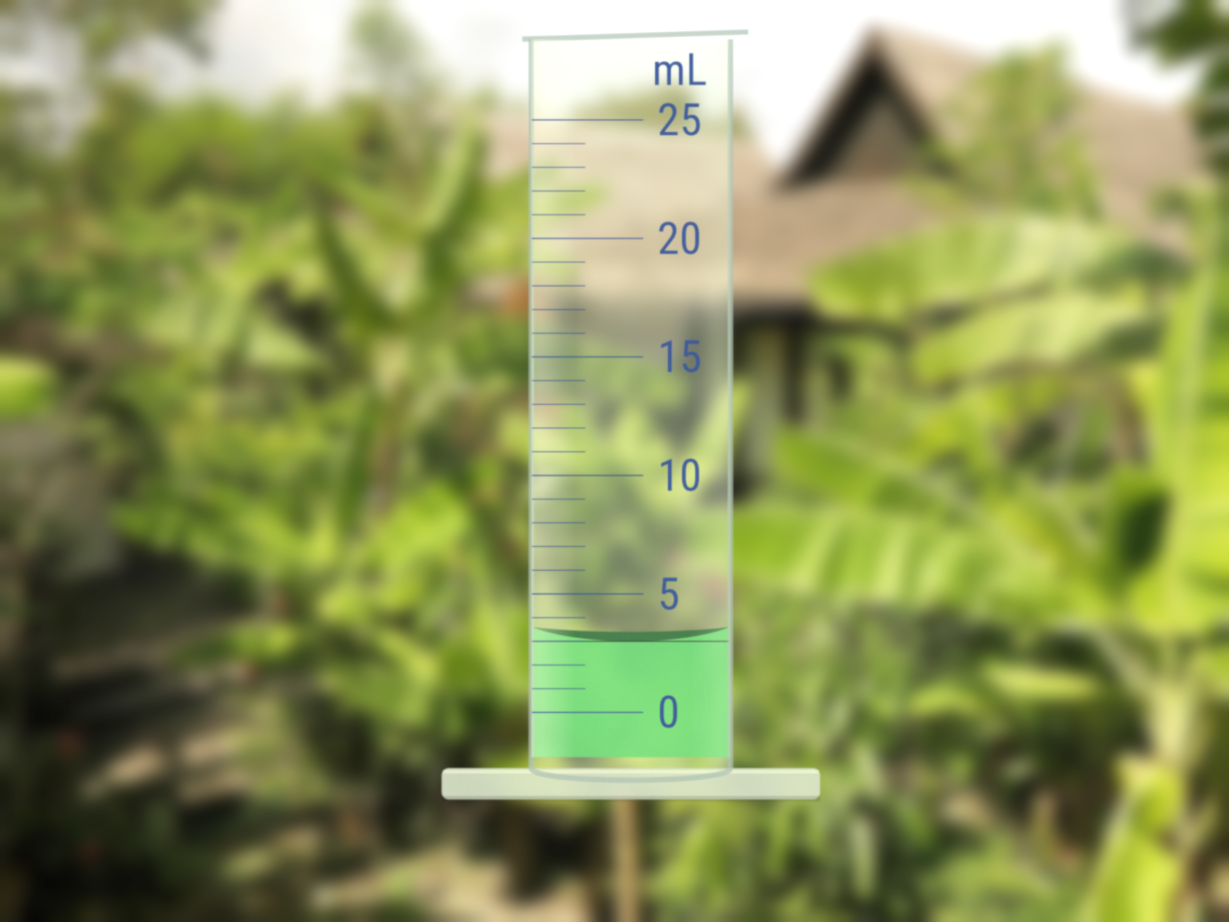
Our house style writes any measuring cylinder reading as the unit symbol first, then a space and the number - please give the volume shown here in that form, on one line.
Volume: mL 3
